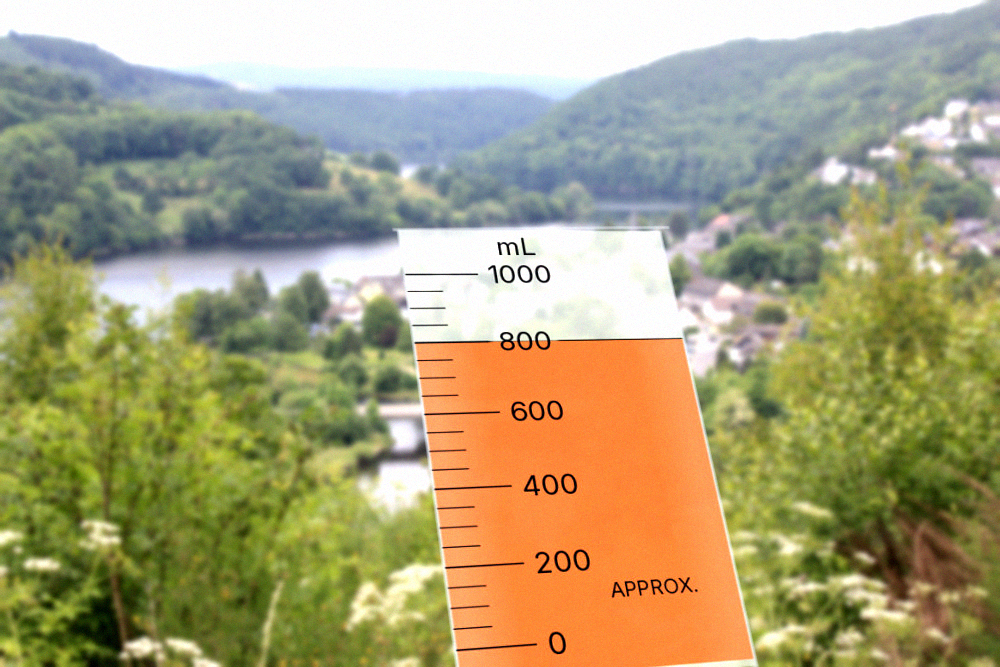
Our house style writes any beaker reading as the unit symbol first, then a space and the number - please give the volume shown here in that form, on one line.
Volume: mL 800
